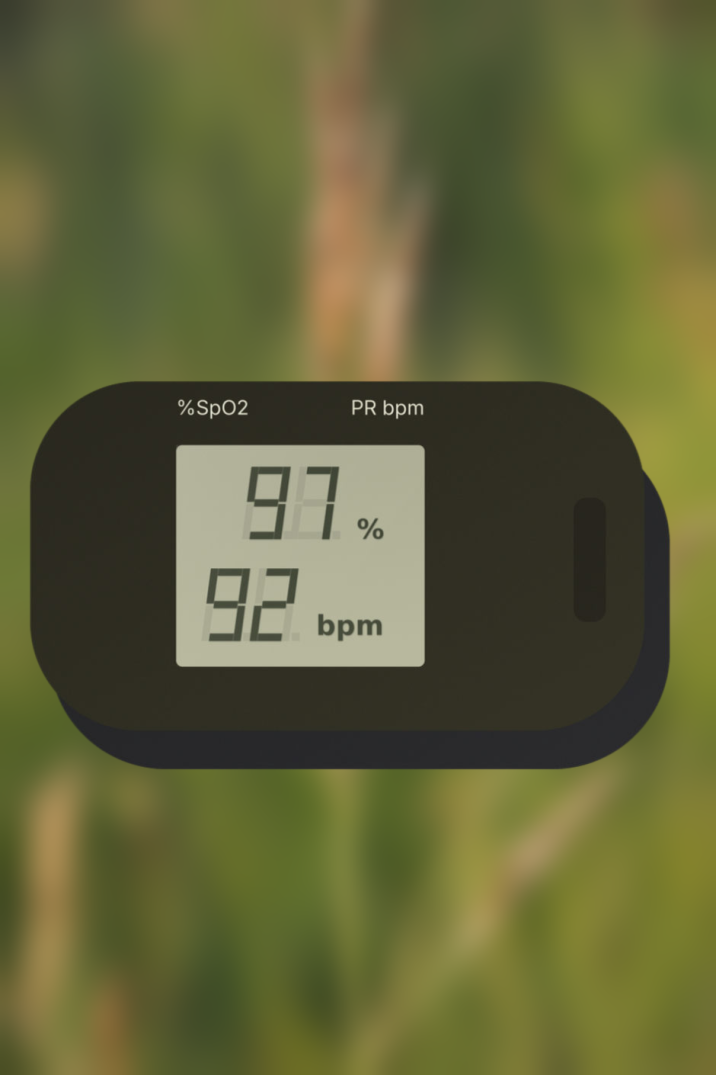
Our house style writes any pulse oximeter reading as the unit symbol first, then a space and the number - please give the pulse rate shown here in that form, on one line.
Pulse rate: bpm 92
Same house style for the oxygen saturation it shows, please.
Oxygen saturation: % 97
